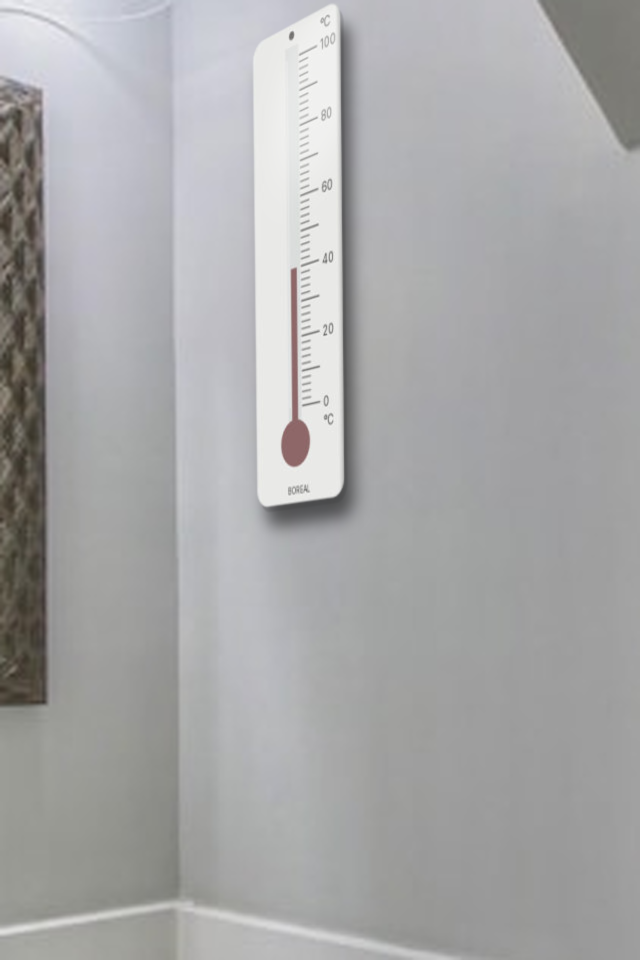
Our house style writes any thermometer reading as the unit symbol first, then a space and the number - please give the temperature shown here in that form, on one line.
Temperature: °C 40
